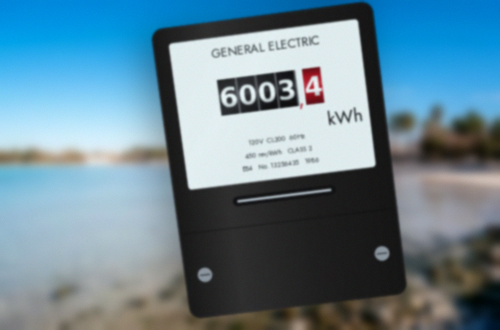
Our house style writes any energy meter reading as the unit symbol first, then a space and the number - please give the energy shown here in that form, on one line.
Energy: kWh 6003.4
